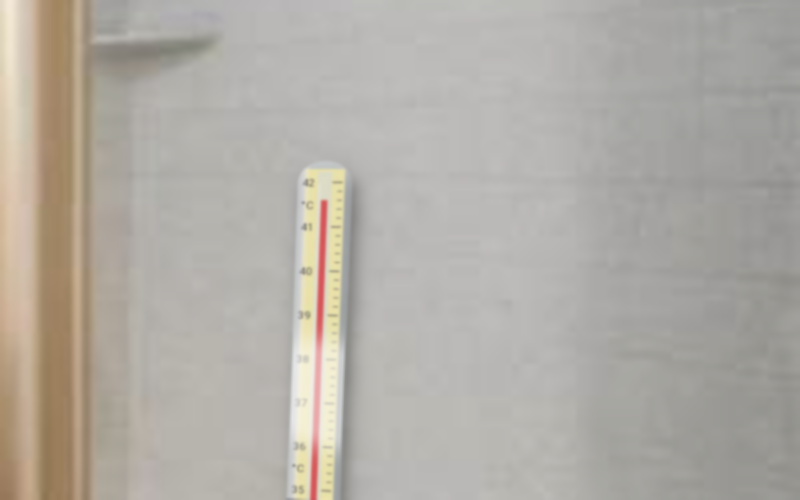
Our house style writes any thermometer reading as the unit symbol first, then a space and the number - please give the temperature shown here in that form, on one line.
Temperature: °C 41.6
